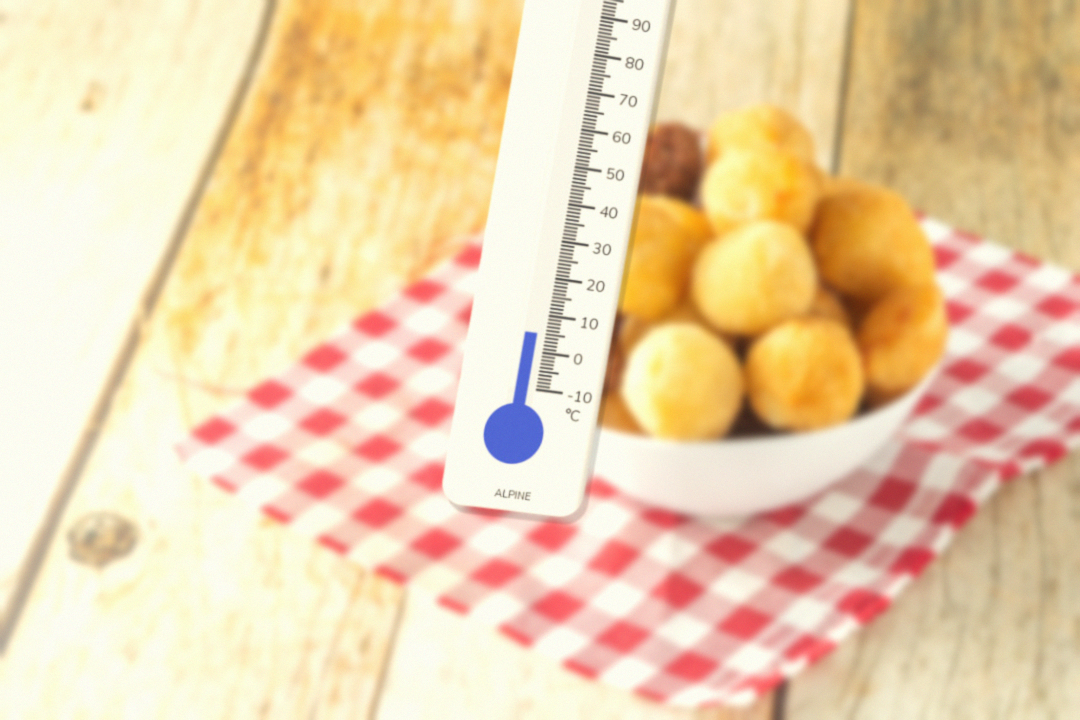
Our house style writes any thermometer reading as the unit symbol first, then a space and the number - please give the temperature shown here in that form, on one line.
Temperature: °C 5
